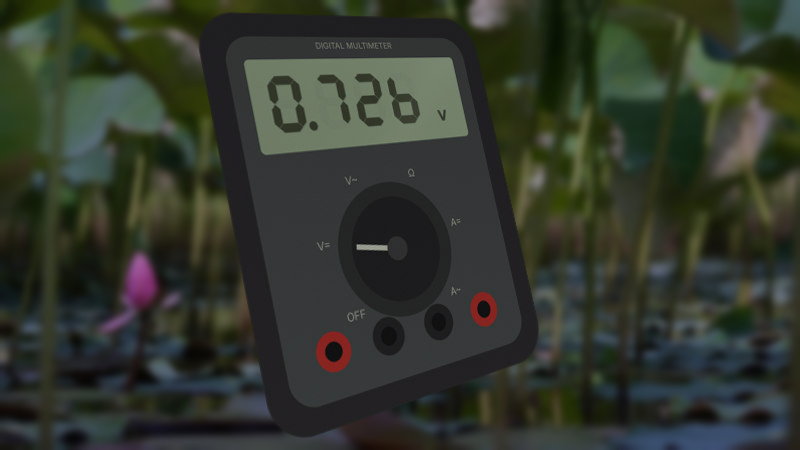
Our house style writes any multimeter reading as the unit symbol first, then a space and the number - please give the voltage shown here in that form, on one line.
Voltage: V 0.726
